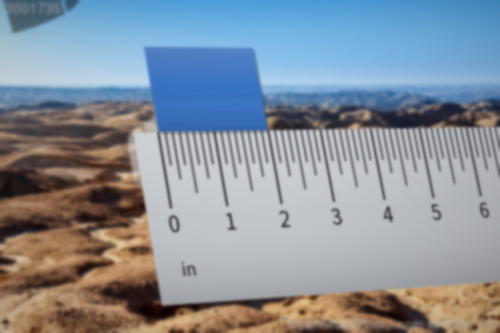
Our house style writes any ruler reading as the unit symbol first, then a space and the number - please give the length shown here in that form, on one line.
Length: in 2
